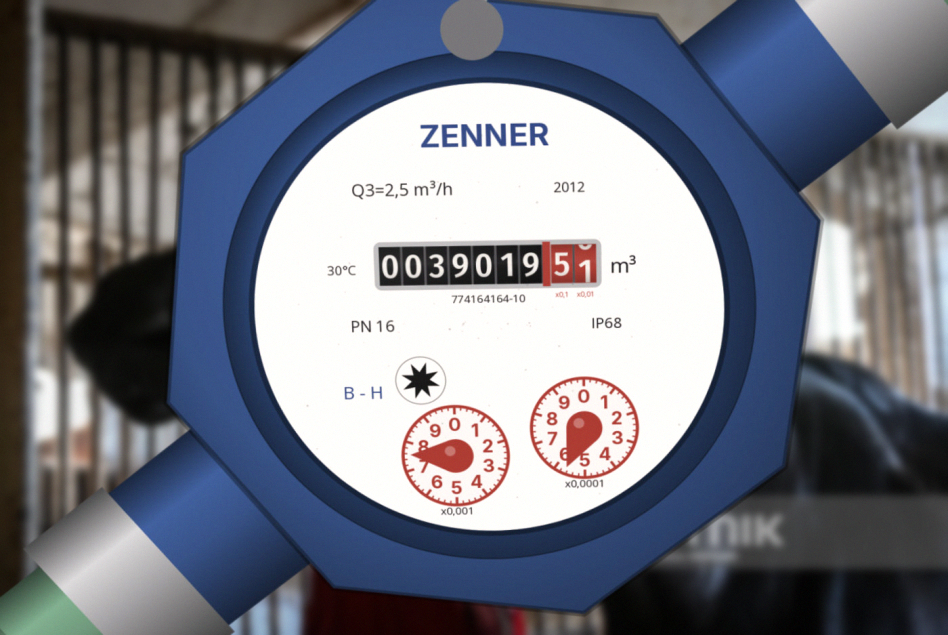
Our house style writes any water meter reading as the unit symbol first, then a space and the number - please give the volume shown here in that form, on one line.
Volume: m³ 39019.5075
